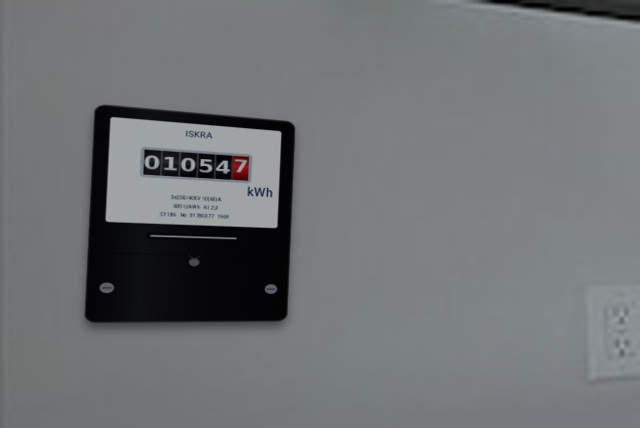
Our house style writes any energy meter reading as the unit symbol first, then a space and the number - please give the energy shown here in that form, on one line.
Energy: kWh 1054.7
